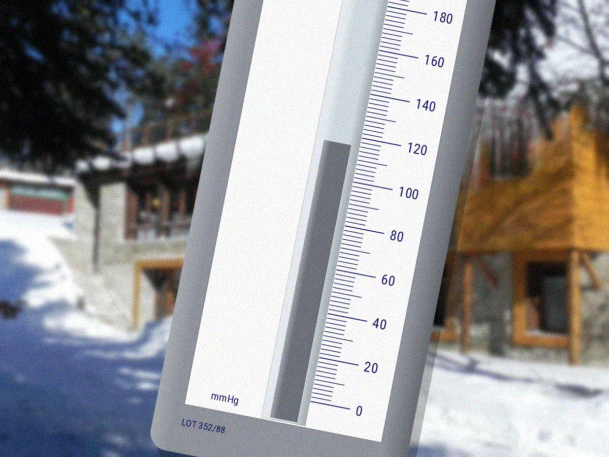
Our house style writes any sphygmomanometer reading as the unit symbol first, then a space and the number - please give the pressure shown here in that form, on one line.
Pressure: mmHg 116
